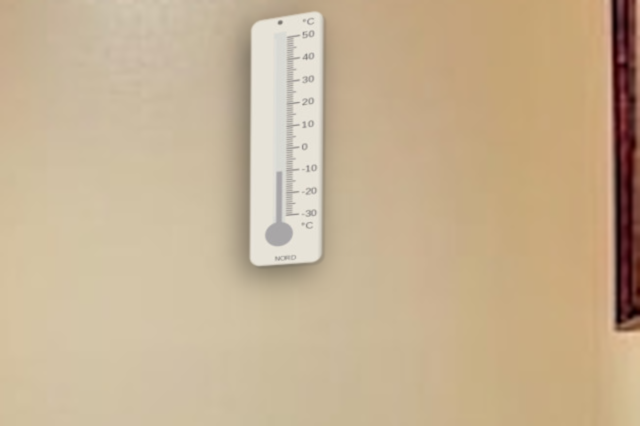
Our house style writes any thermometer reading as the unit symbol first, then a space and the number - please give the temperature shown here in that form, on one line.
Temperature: °C -10
